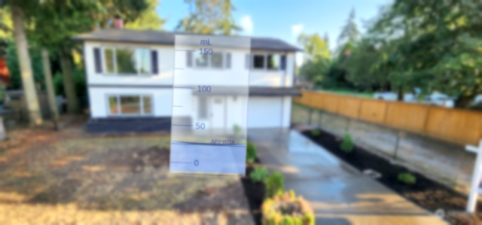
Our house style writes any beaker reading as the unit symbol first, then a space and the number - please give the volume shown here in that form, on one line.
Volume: mL 25
